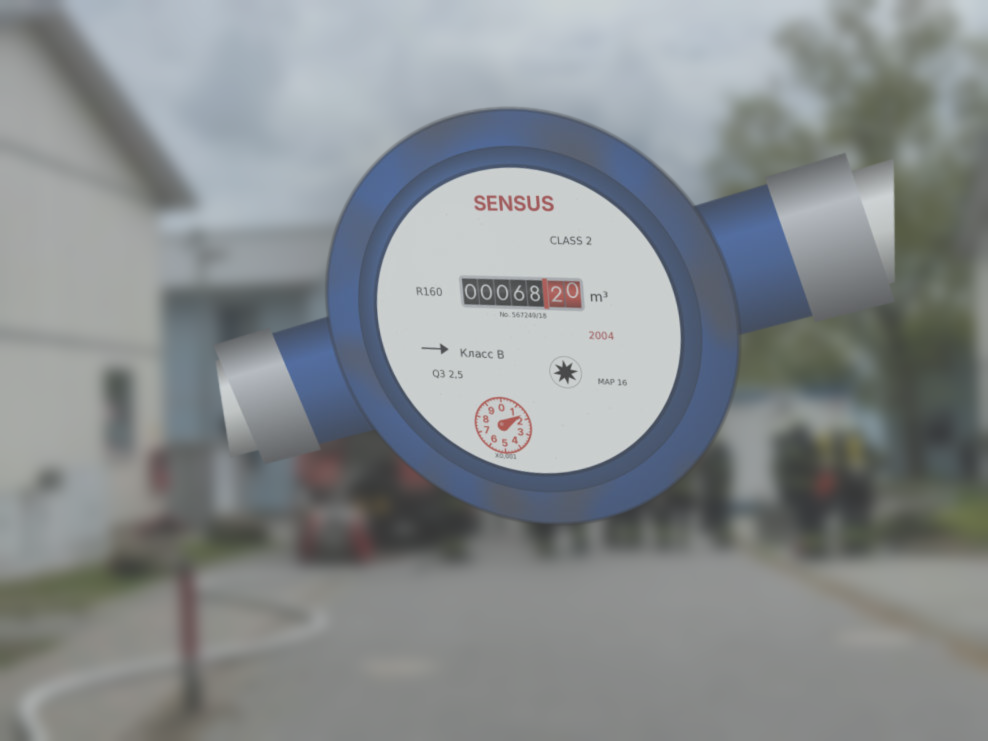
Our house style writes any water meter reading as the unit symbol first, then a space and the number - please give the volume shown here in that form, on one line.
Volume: m³ 68.201
